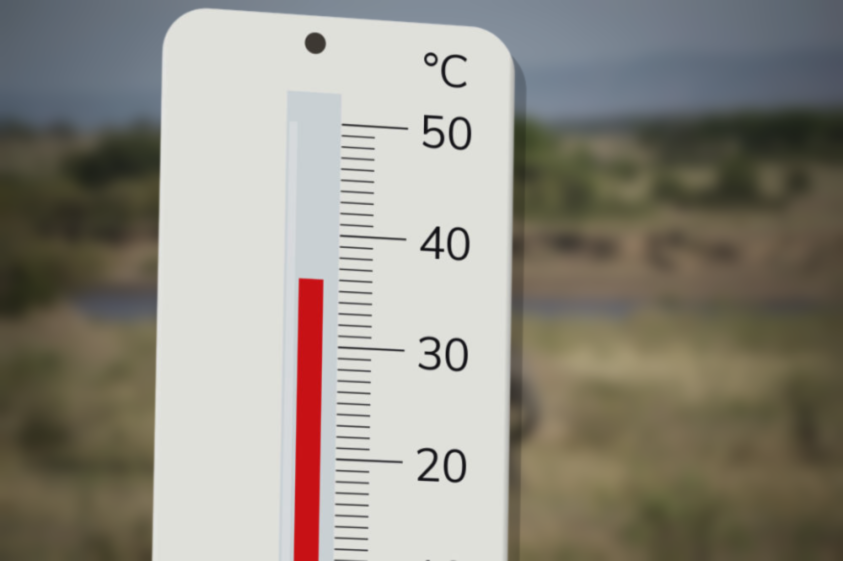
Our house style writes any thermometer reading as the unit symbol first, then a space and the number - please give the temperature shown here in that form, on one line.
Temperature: °C 36
